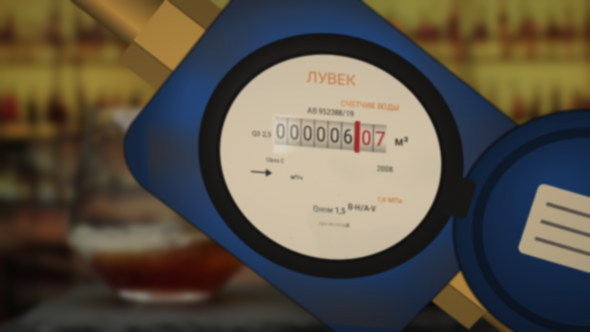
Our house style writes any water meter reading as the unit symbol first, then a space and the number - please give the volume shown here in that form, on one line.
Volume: m³ 6.07
